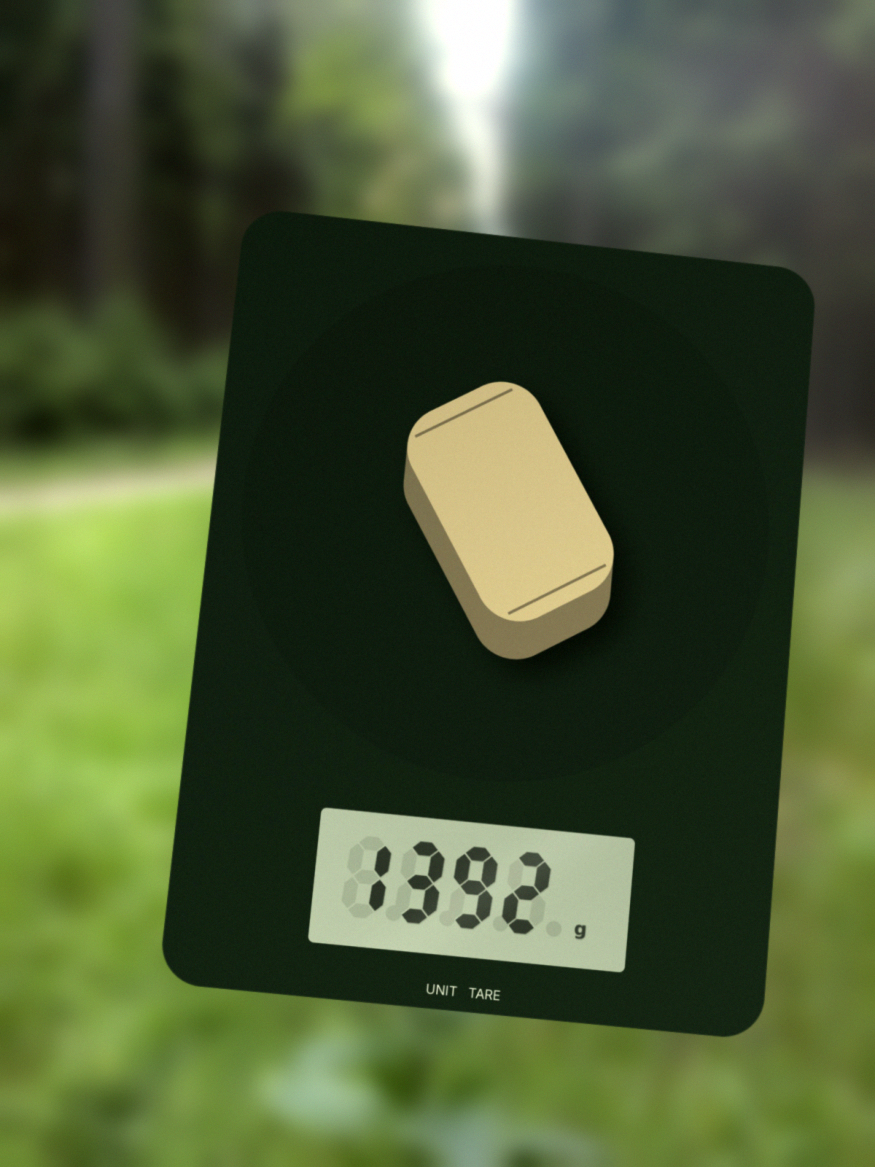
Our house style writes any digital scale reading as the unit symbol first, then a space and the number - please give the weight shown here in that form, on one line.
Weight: g 1392
